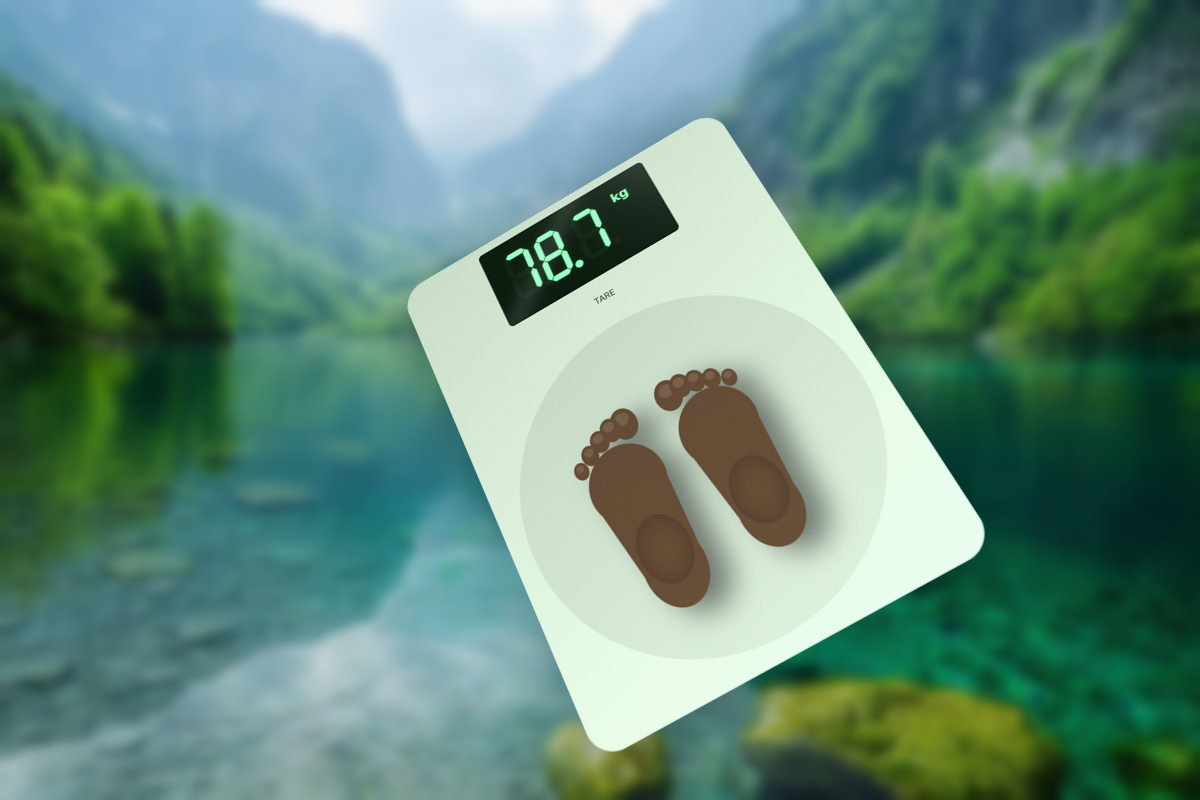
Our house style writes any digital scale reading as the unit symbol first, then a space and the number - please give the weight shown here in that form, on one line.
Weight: kg 78.7
